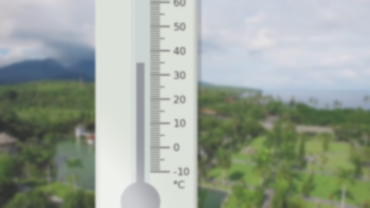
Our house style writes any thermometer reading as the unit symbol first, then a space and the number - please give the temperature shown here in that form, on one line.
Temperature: °C 35
